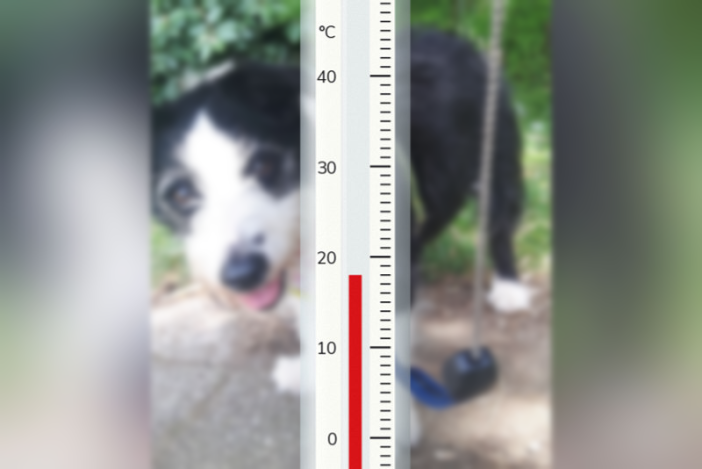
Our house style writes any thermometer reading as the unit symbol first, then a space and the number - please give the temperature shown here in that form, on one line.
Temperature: °C 18
